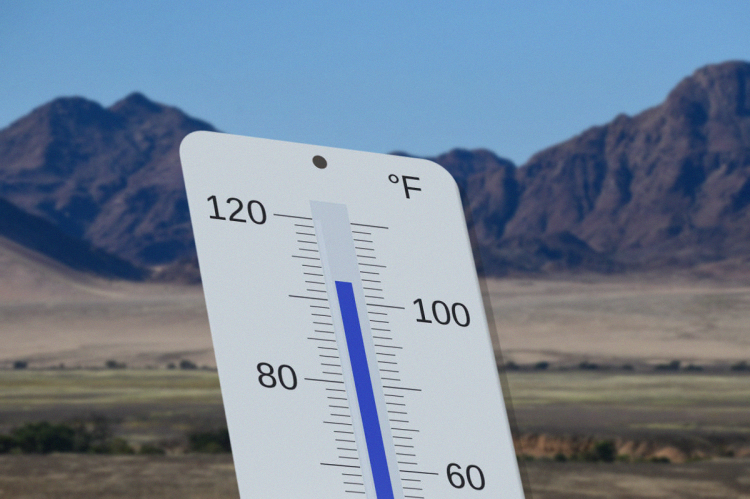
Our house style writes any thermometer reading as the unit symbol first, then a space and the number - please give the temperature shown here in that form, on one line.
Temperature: °F 105
